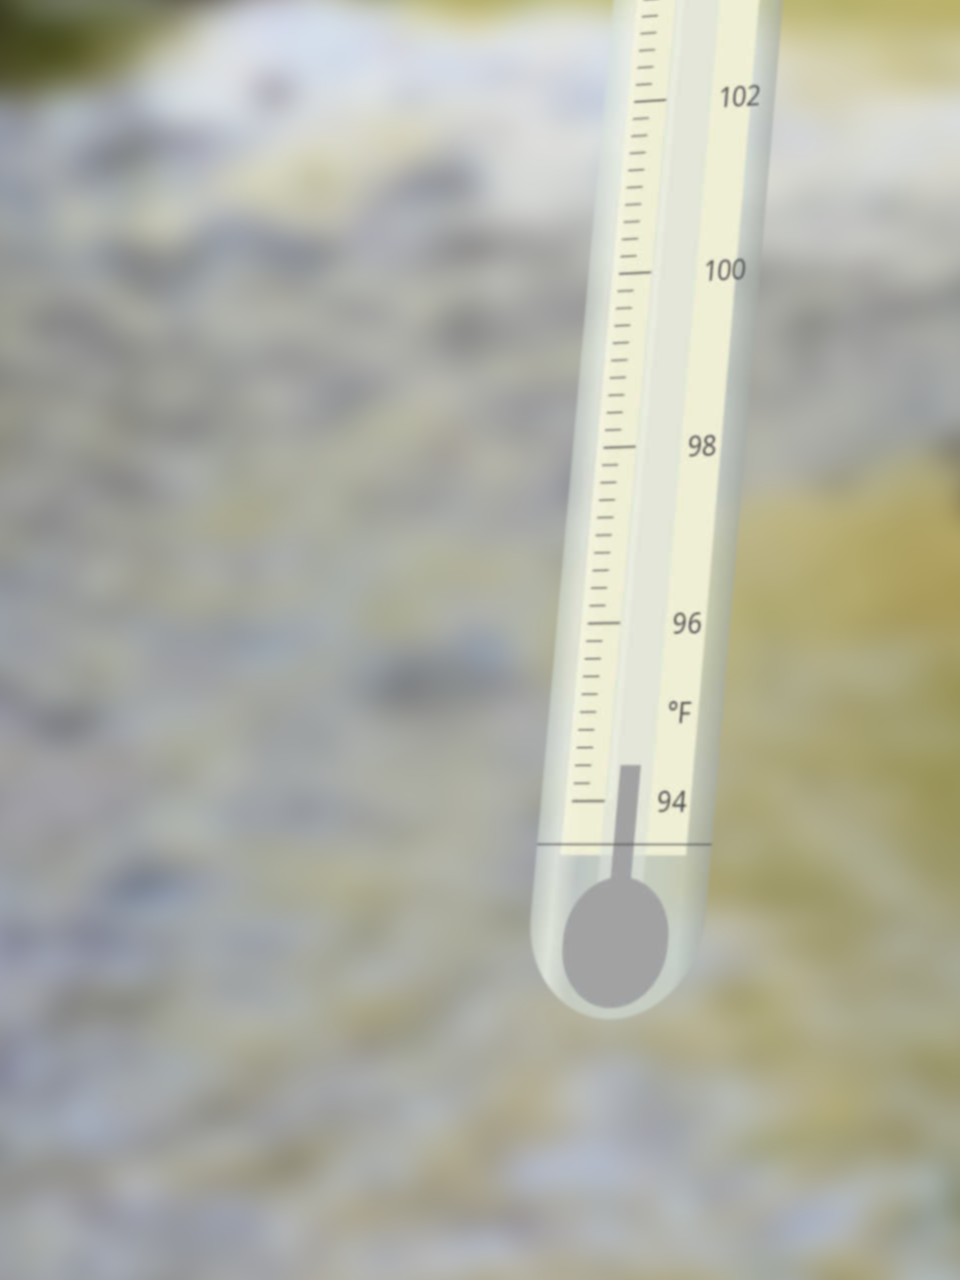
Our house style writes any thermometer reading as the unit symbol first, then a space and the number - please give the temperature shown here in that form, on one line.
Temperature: °F 94.4
